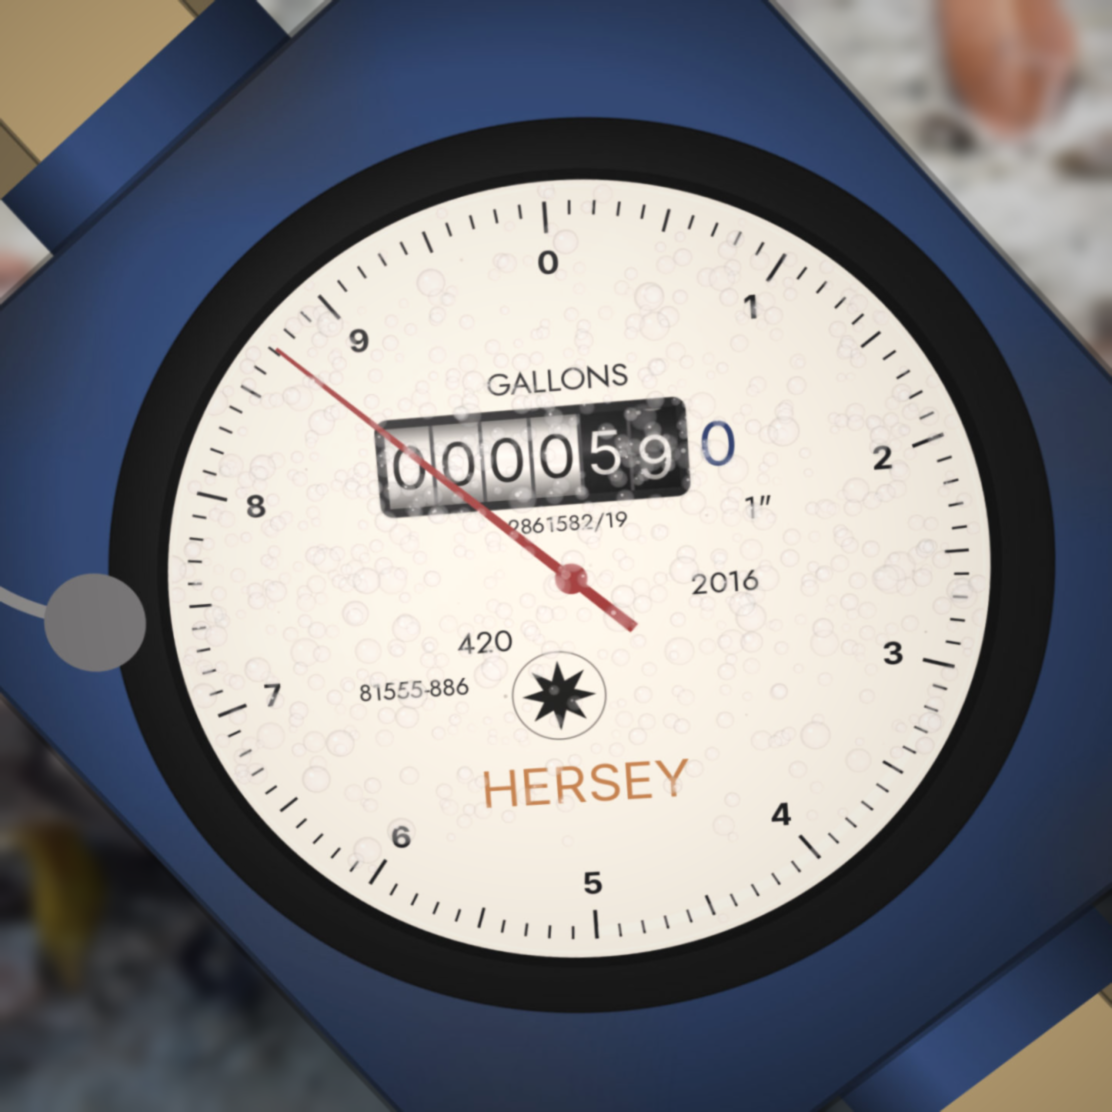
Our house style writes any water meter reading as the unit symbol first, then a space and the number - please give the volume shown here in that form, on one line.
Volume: gal 588.7
